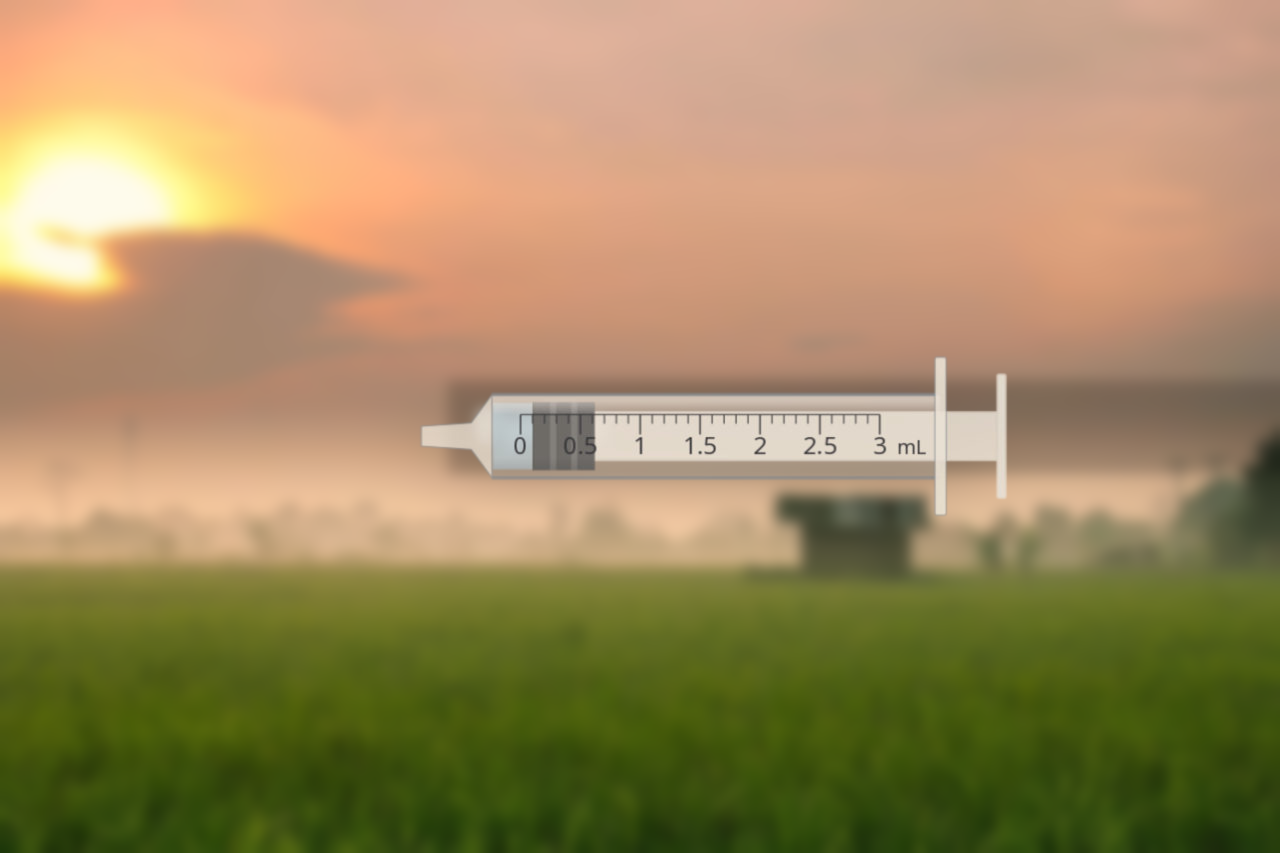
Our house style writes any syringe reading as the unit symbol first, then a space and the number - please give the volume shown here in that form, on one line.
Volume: mL 0.1
